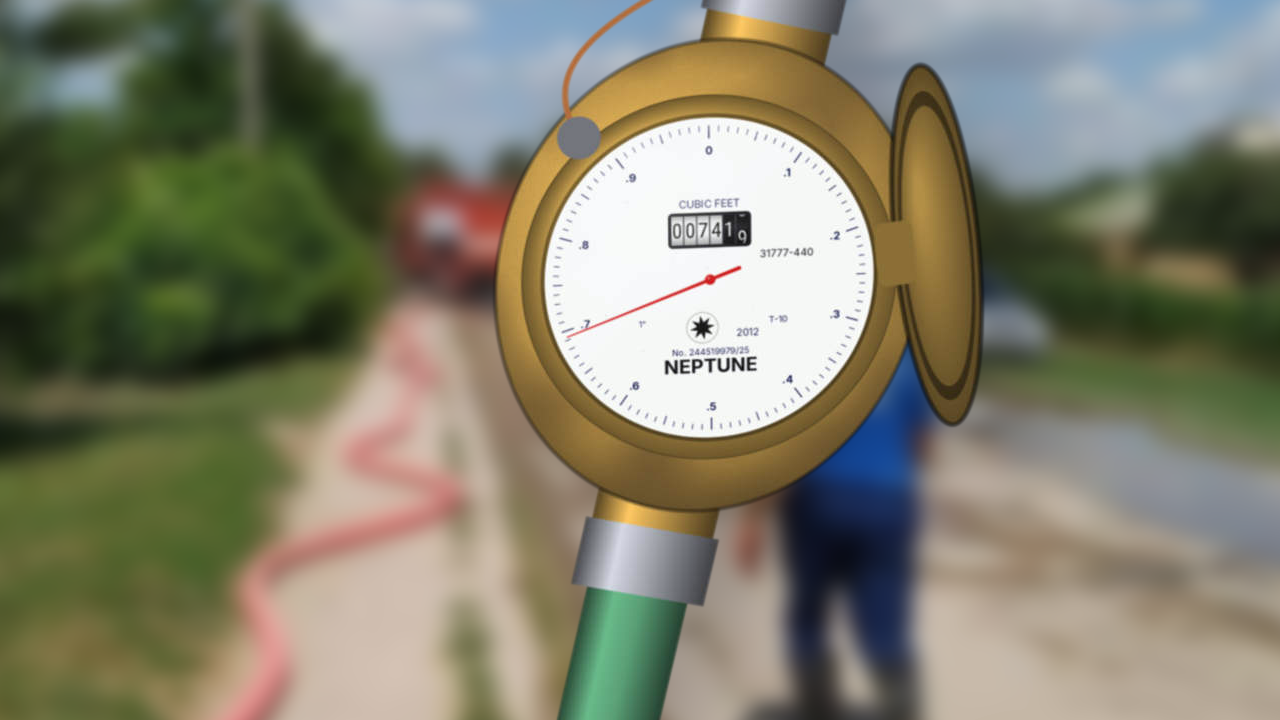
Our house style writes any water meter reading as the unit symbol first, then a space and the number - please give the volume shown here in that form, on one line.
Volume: ft³ 7418.69
